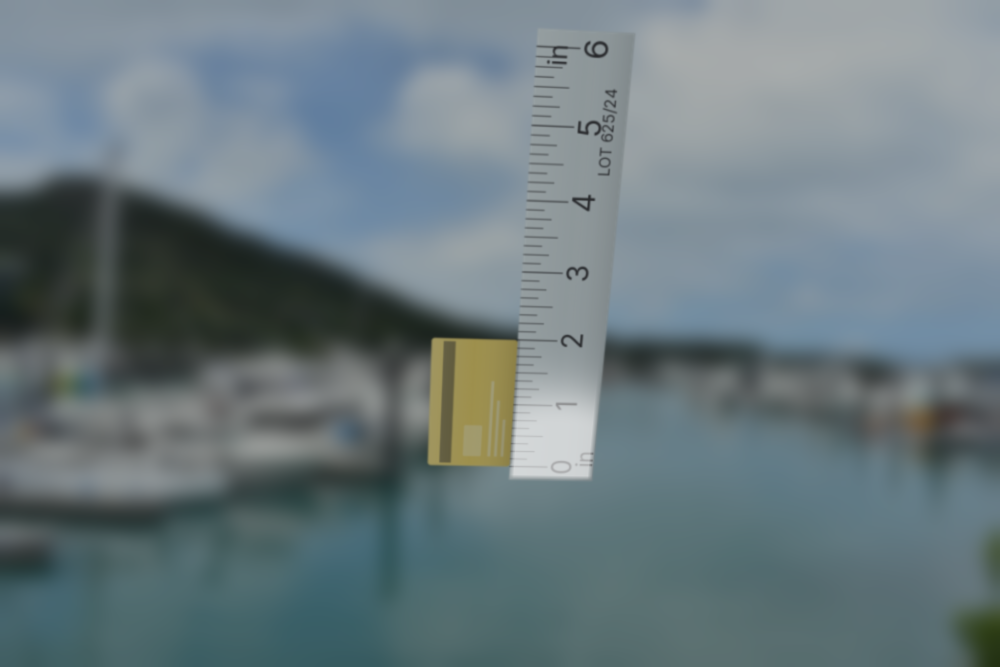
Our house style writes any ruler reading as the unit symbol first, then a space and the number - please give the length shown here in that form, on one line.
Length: in 2
